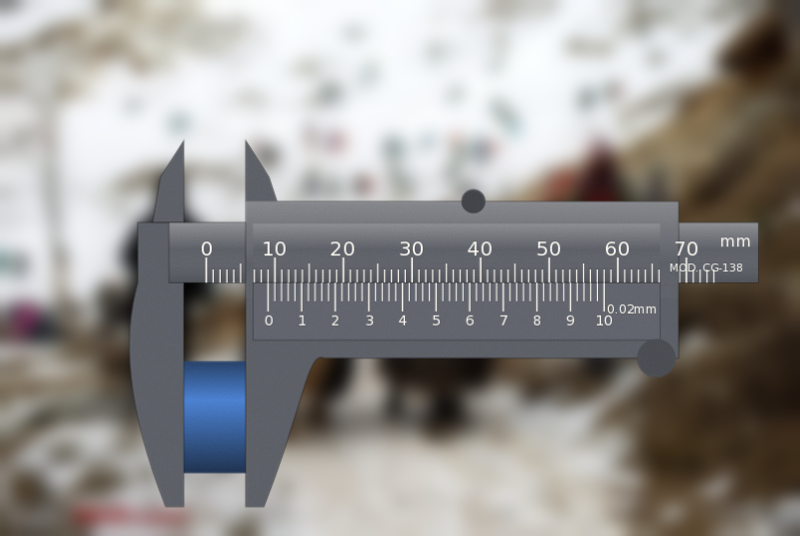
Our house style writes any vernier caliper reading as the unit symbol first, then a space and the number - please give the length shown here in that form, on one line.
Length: mm 9.0
